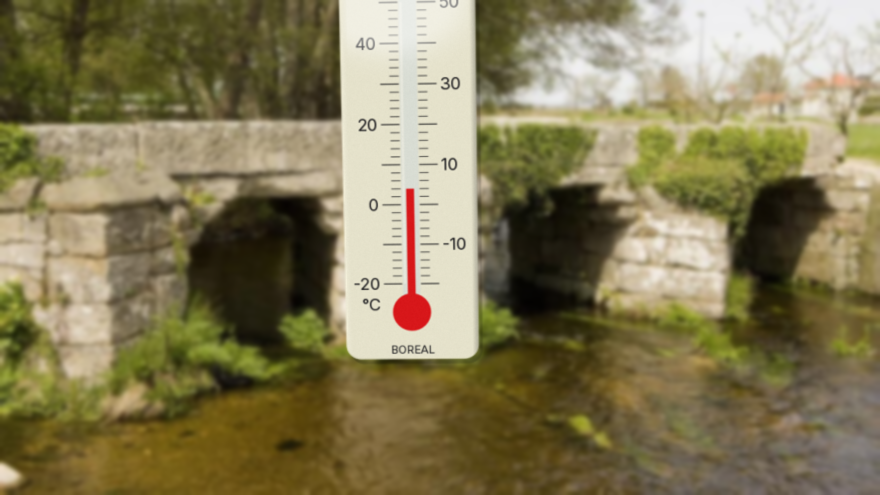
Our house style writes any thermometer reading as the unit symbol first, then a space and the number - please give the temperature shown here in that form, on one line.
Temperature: °C 4
